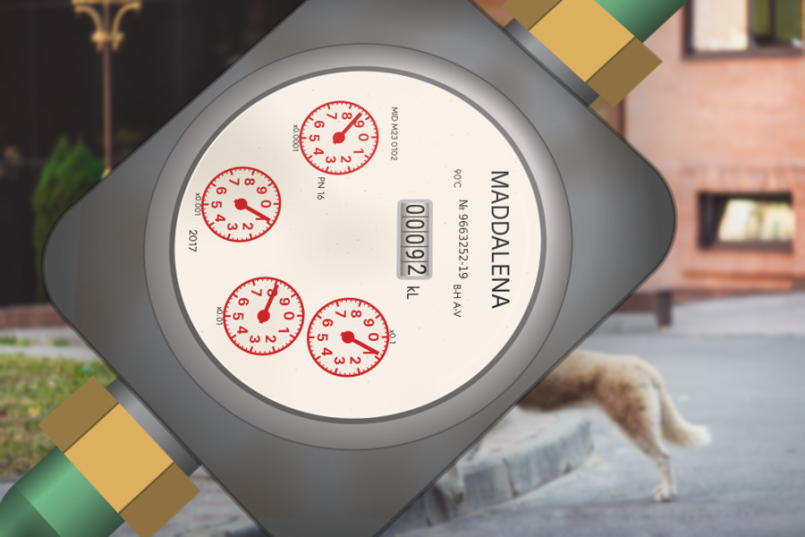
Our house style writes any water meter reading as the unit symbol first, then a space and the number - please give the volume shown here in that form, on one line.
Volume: kL 92.0808
